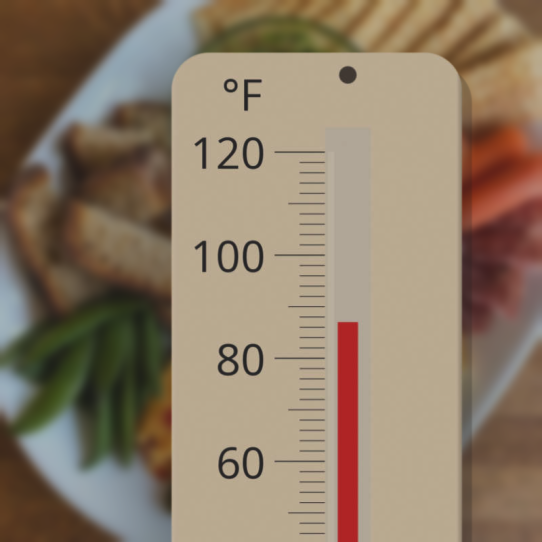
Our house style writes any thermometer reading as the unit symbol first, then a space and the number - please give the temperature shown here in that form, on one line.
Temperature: °F 87
